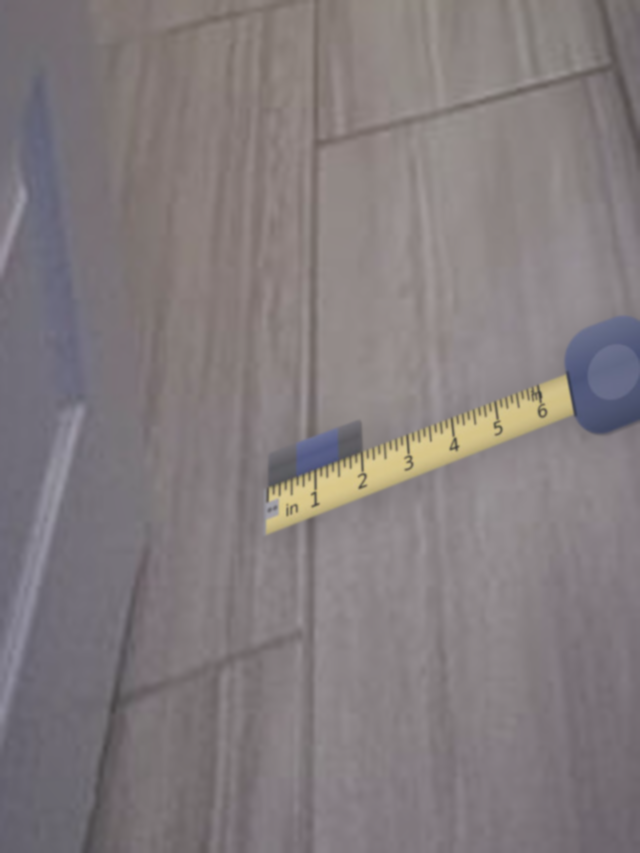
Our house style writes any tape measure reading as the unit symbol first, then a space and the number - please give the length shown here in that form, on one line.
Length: in 2
